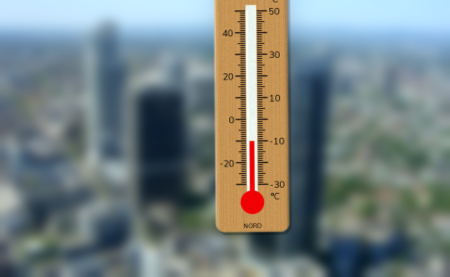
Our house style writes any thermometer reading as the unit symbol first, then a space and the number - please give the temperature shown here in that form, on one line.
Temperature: °C -10
